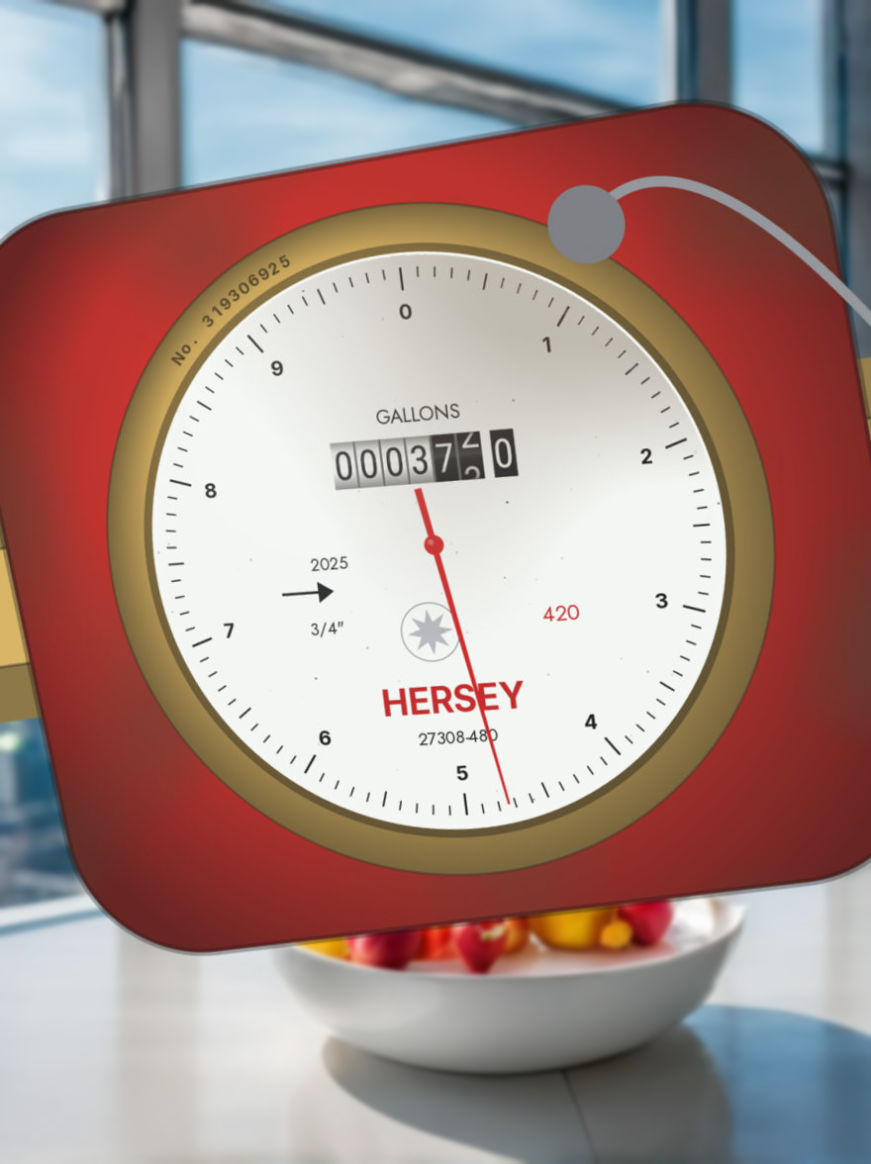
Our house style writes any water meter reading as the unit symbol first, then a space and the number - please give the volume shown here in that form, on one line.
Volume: gal 3724.7
